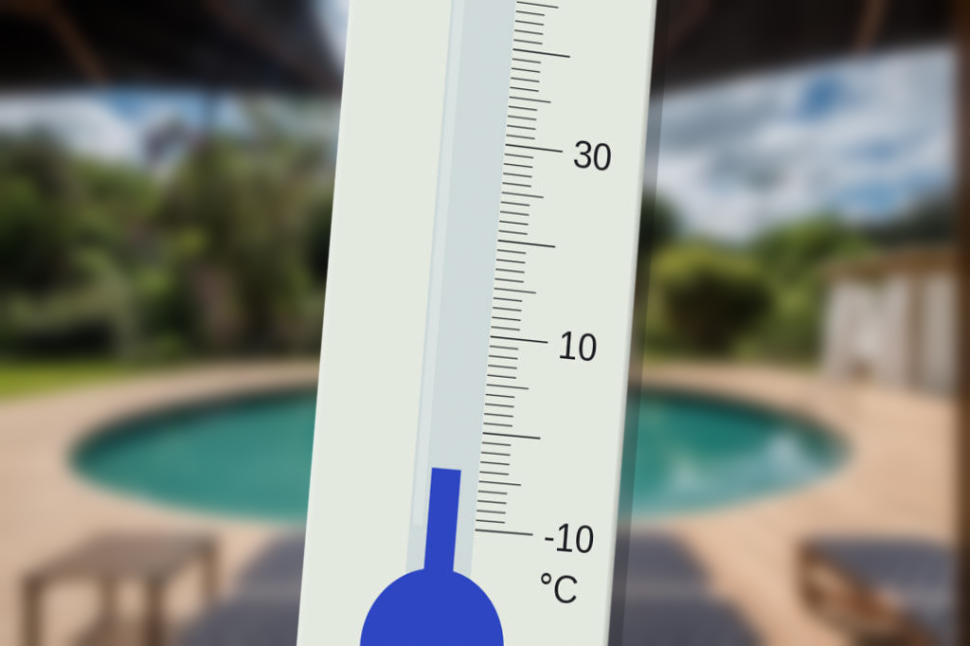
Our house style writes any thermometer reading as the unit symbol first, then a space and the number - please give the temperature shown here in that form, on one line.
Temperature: °C -4
